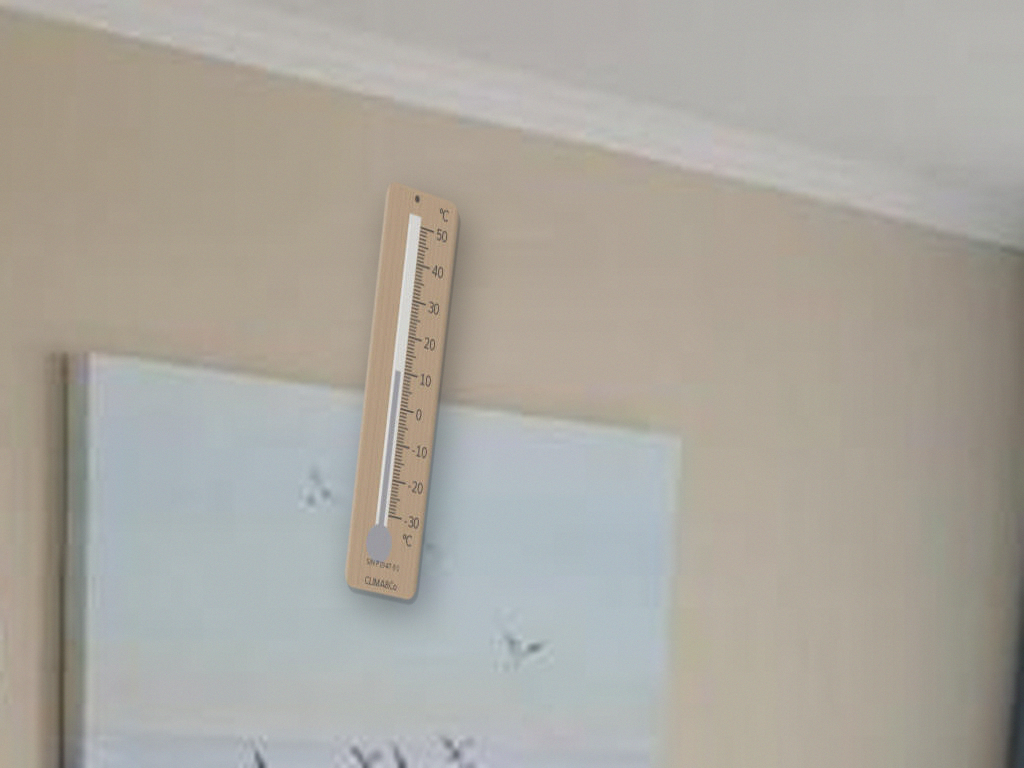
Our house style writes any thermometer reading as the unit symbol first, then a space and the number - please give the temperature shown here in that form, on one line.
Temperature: °C 10
